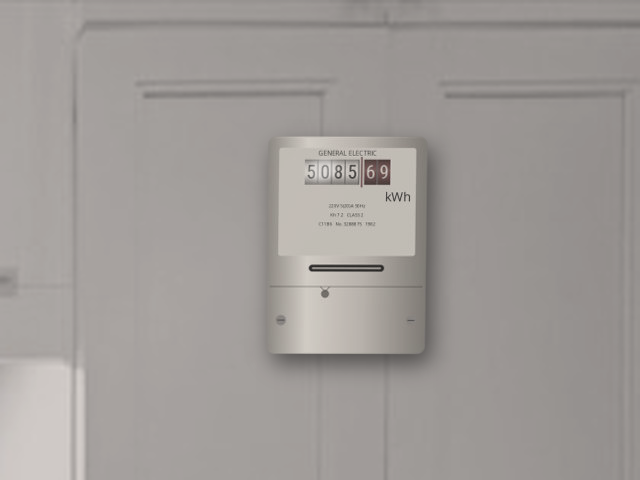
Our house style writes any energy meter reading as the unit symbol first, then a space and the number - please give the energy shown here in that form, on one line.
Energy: kWh 5085.69
